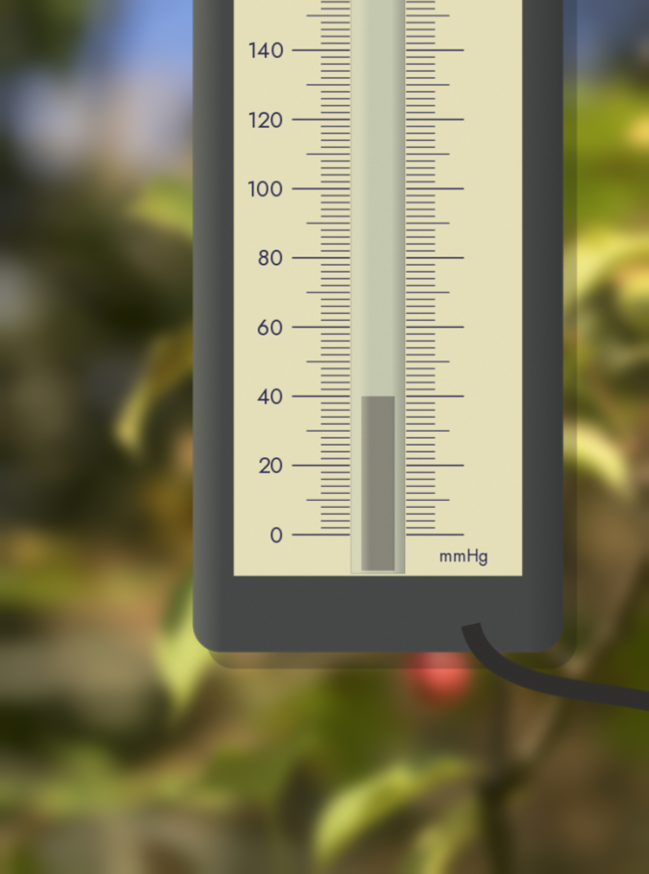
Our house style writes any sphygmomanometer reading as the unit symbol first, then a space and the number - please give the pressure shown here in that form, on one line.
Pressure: mmHg 40
